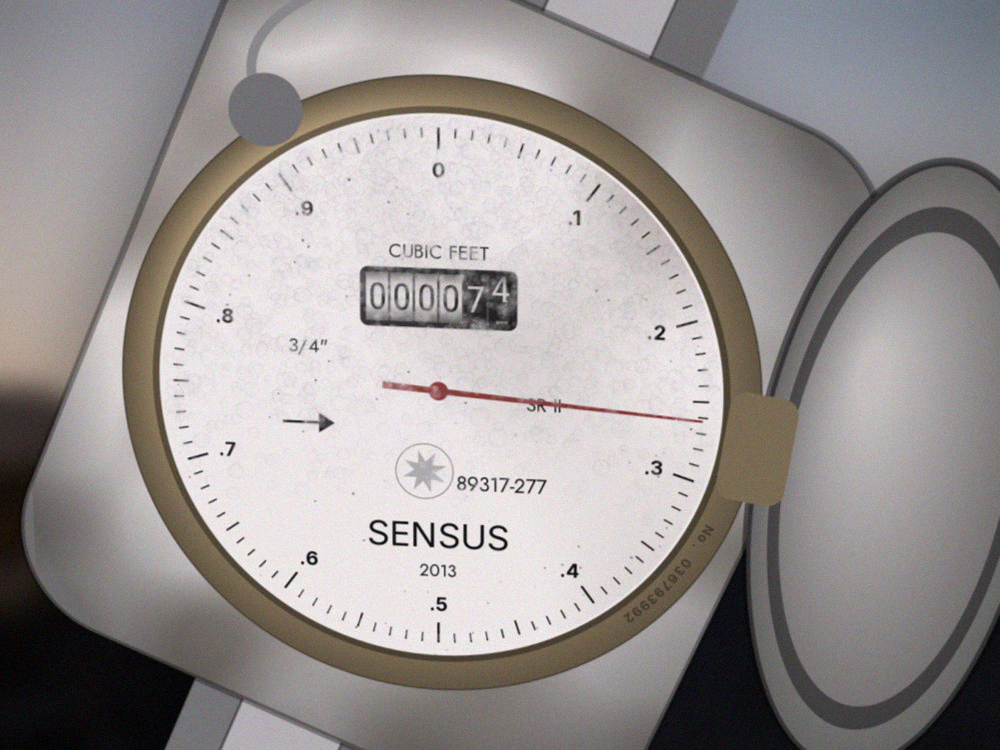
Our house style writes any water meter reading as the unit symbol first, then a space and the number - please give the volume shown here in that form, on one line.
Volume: ft³ 74.26
